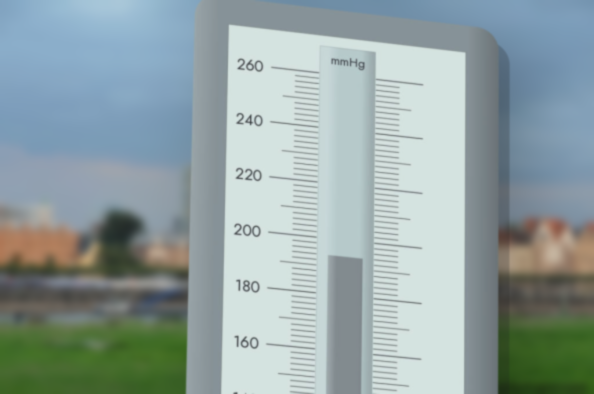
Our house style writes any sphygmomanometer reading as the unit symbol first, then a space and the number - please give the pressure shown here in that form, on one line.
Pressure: mmHg 194
